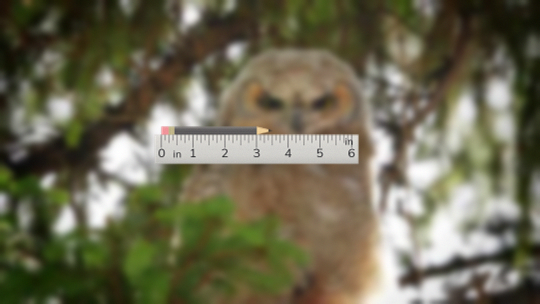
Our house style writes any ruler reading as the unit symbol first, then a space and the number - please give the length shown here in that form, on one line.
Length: in 3.5
